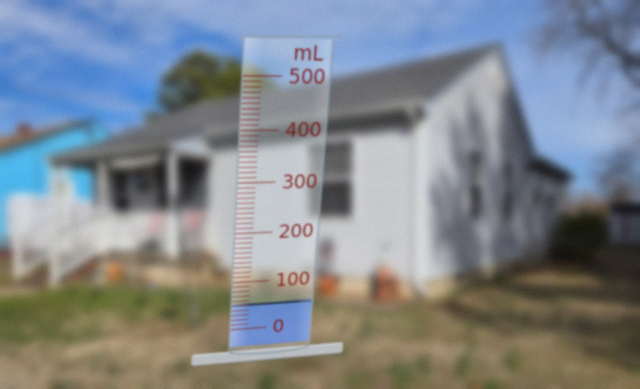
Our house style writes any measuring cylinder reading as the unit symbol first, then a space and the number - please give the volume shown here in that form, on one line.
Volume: mL 50
